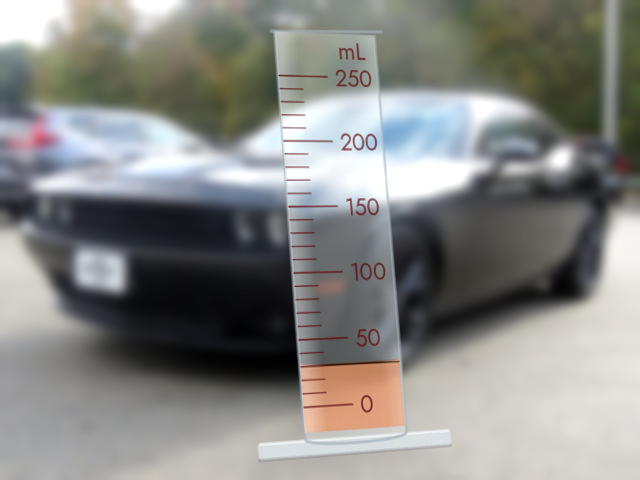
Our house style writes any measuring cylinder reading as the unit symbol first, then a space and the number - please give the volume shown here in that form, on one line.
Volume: mL 30
